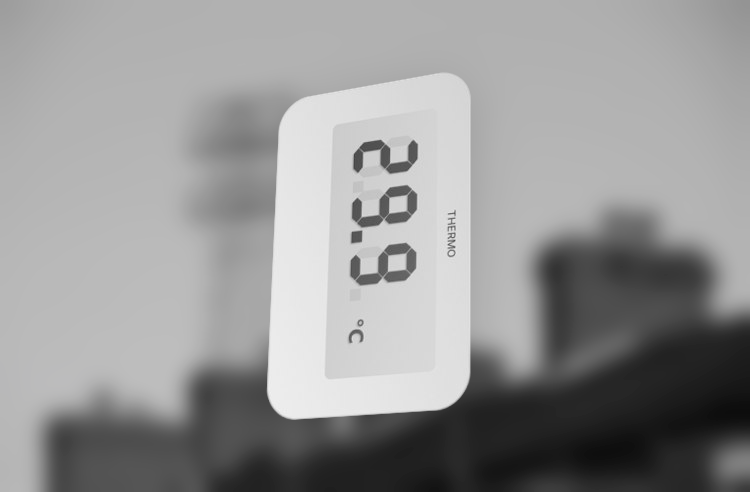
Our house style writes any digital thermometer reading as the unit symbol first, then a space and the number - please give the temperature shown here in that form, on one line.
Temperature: °C 29.9
